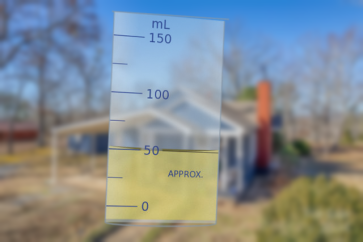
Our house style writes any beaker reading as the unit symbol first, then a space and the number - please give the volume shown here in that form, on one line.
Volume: mL 50
